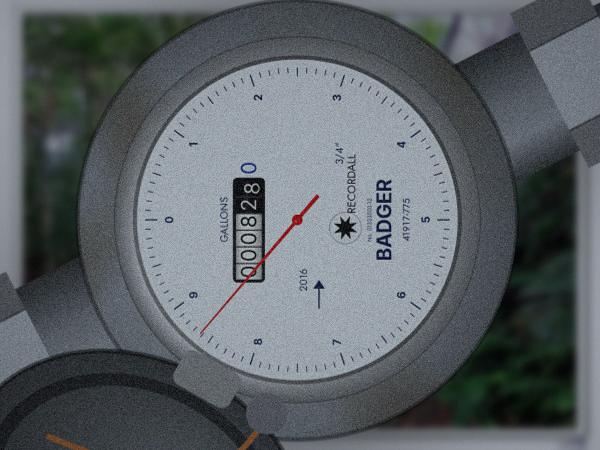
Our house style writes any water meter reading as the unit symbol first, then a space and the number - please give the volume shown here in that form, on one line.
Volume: gal 8278.6
